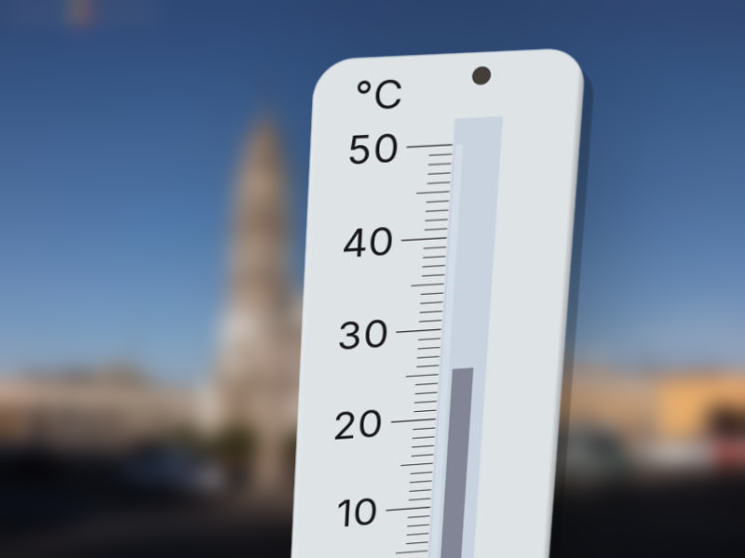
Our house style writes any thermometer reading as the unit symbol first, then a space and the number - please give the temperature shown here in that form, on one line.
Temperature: °C 25.5
